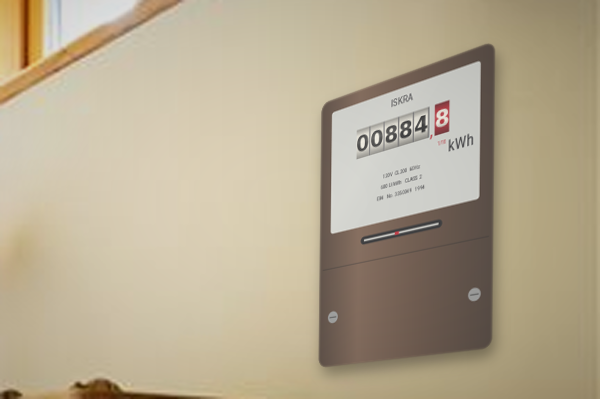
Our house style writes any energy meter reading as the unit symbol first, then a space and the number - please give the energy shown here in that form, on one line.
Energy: kWh 884.8
